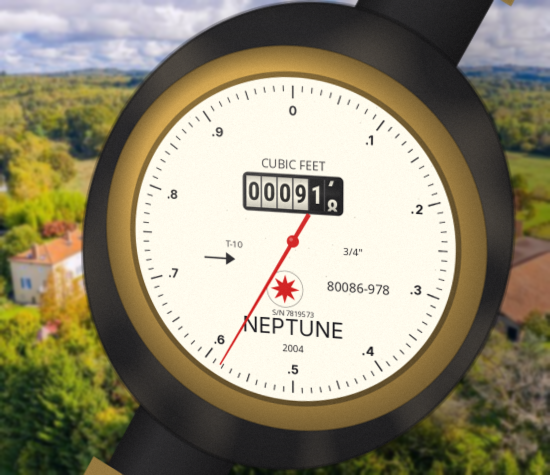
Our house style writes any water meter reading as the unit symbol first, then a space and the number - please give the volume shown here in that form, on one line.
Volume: ft³ 917.58
